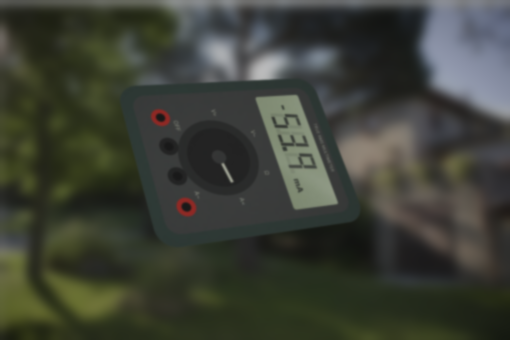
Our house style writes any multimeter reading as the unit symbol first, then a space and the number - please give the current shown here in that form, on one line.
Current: mA -53.9
